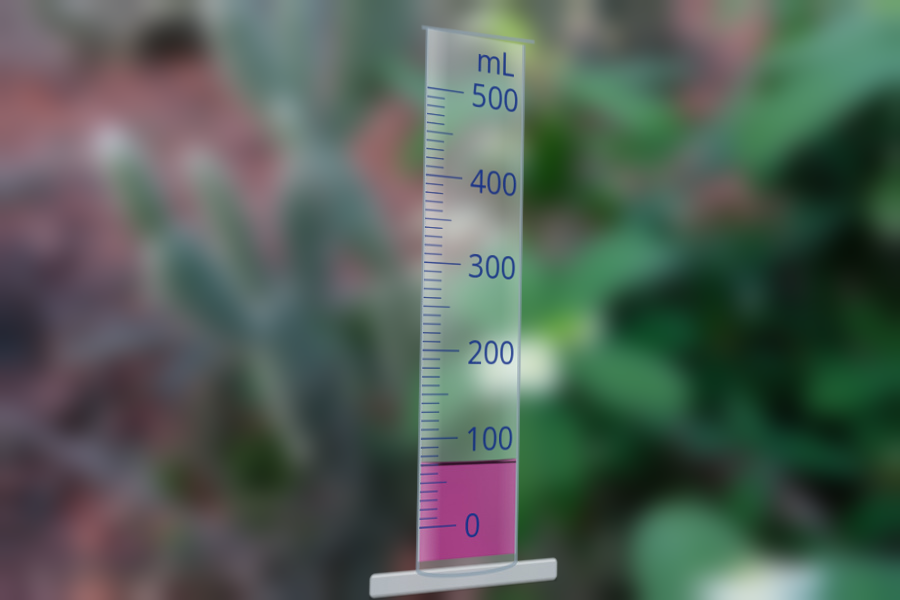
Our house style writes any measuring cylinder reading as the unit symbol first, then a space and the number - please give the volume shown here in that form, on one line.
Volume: mL 70
